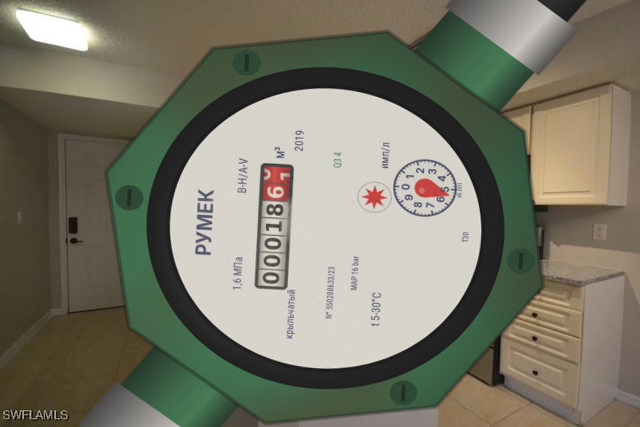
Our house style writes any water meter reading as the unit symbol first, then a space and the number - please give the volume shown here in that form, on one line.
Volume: m³ 18.605
